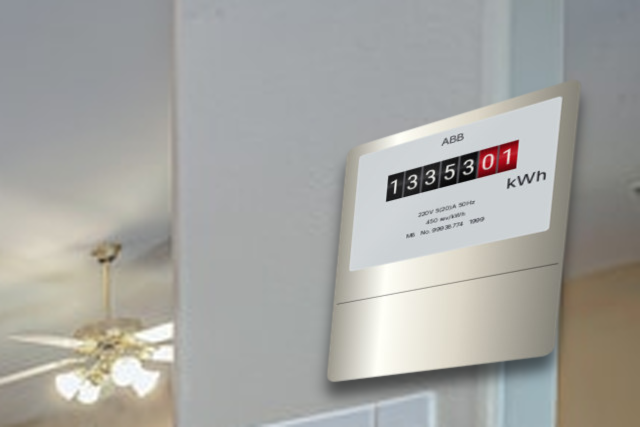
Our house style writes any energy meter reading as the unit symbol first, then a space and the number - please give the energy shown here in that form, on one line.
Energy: kWh 13353.01
